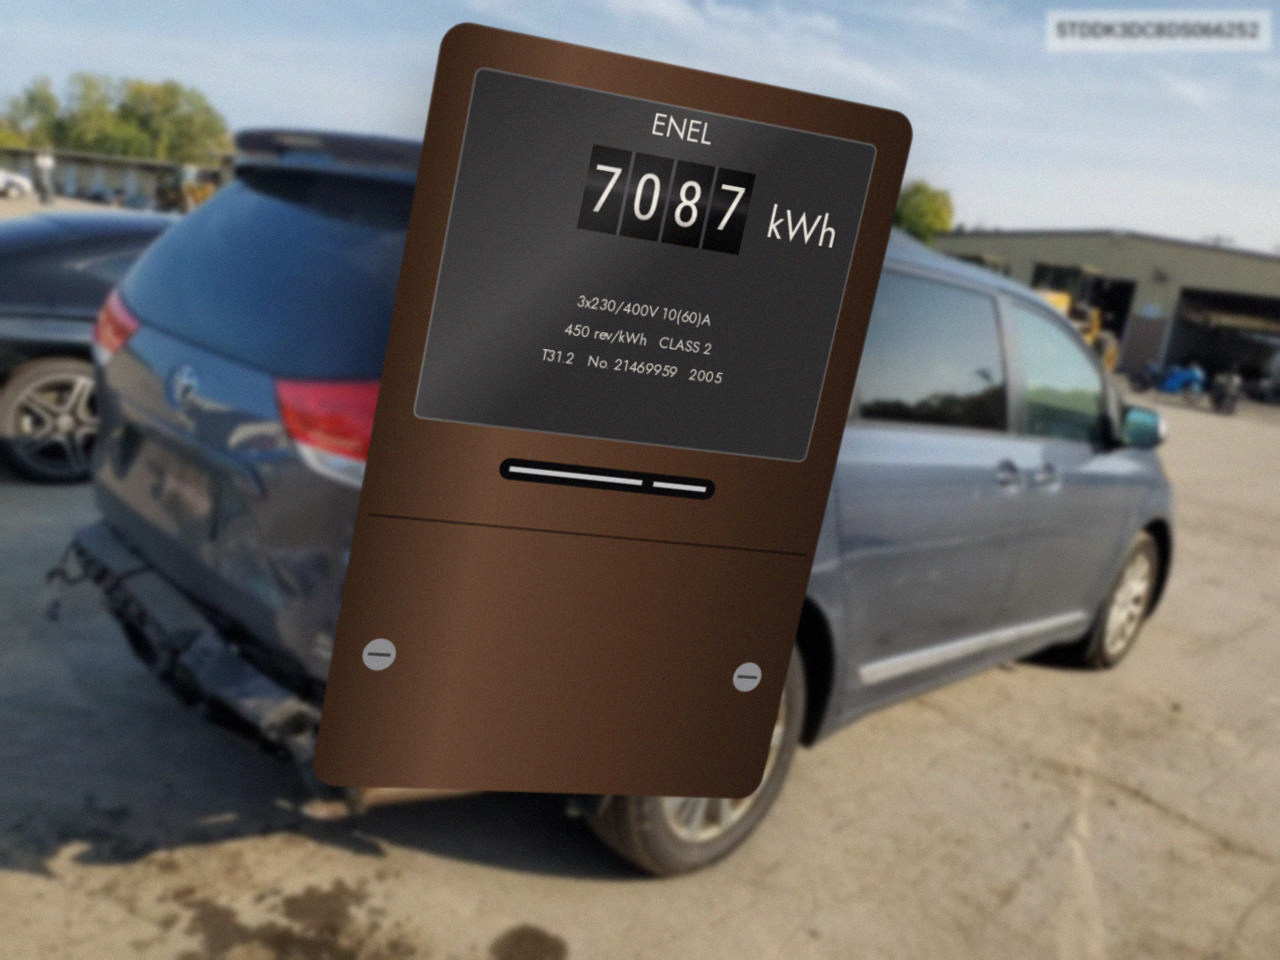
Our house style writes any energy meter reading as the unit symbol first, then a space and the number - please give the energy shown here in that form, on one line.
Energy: kWh 7087
